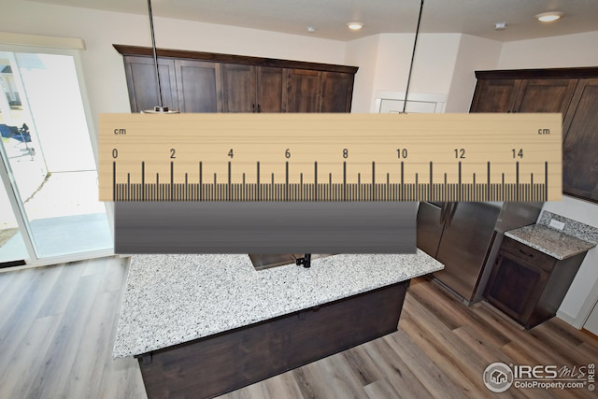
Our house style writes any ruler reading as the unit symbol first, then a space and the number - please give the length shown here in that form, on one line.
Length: cm 10.5
